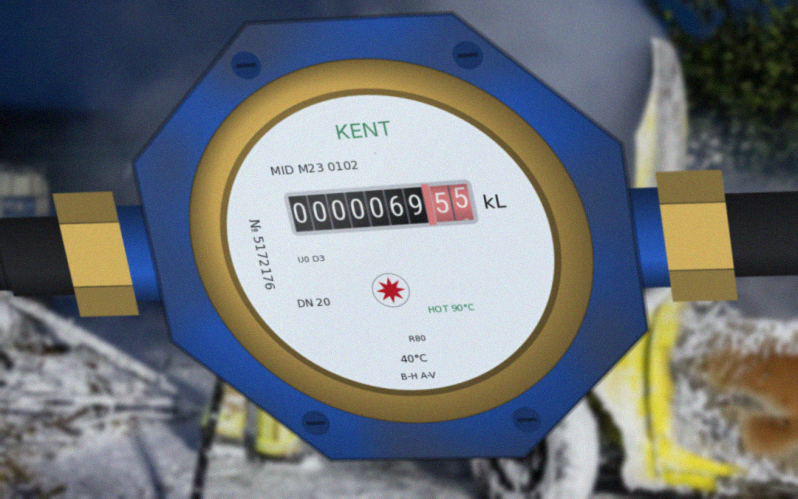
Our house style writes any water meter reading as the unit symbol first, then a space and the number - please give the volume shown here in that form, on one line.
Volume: kL 69.55
